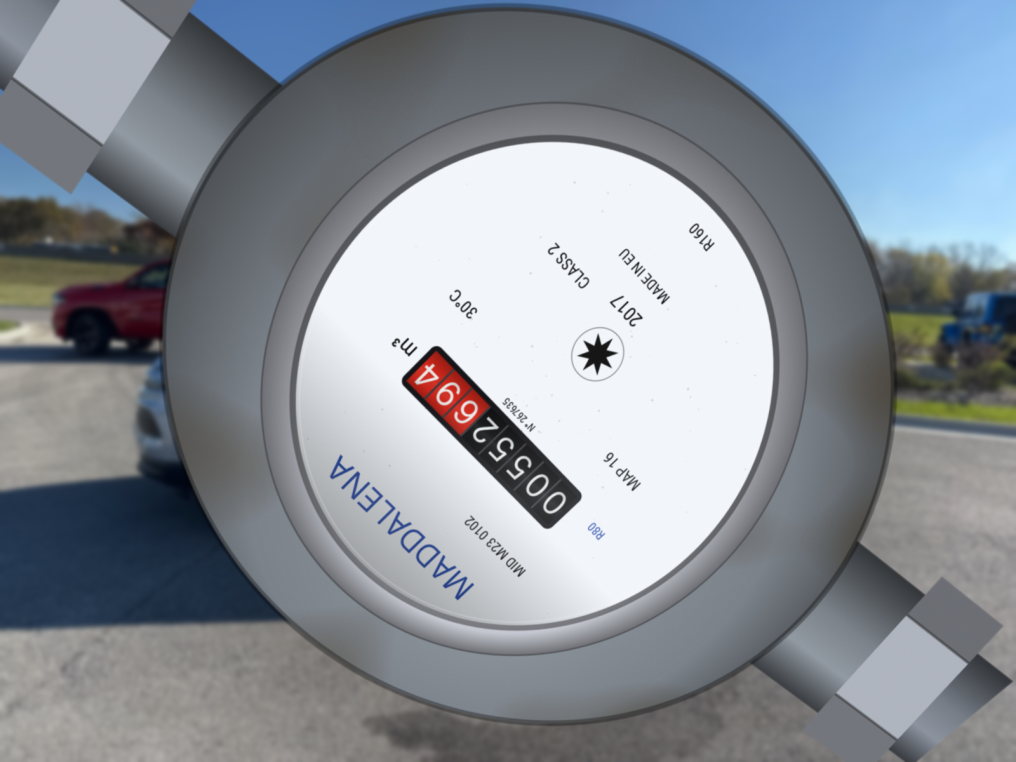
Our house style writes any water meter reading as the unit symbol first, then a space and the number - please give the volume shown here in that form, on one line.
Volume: m³ 552.694
